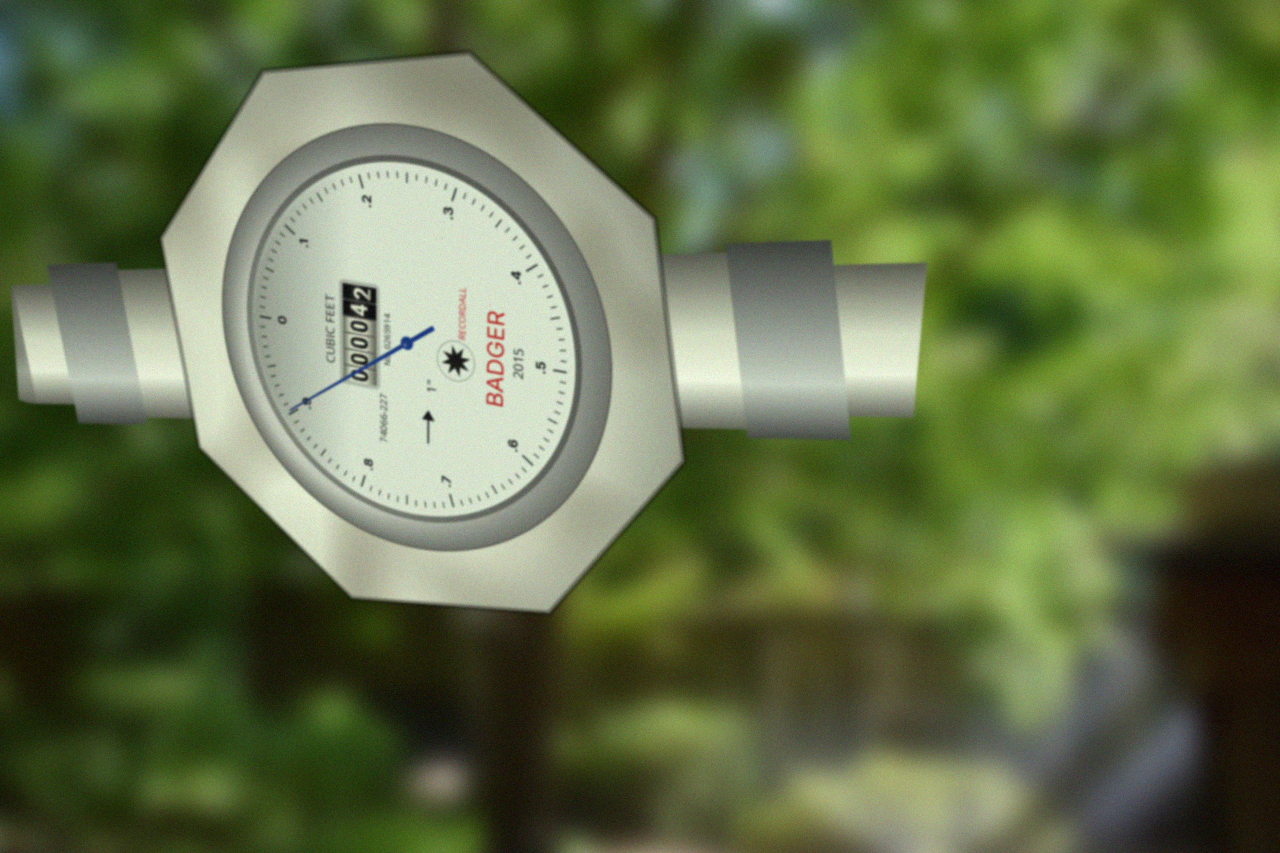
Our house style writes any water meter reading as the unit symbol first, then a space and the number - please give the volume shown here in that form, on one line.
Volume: ft³ 41.90
